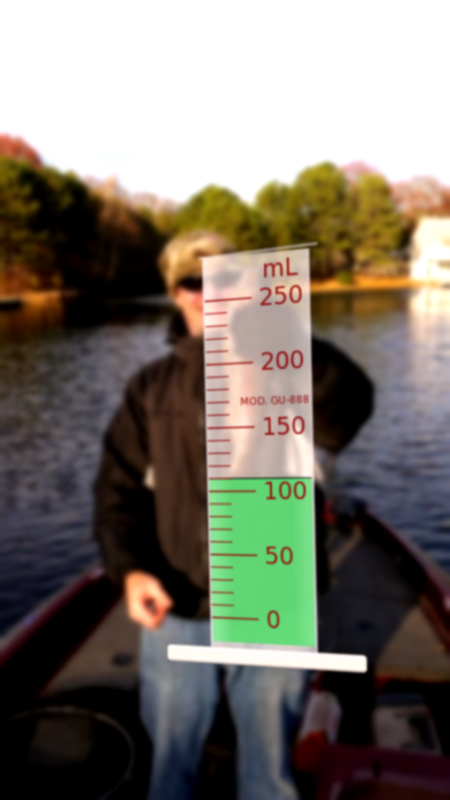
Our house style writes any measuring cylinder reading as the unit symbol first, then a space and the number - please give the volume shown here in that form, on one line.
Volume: mL 110
